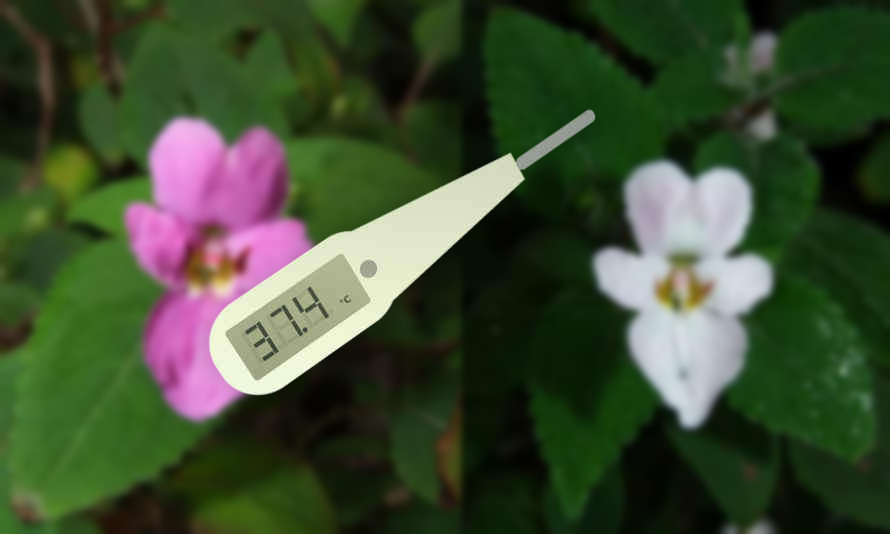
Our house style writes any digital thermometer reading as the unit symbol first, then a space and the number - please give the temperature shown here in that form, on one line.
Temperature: °C 37.4
